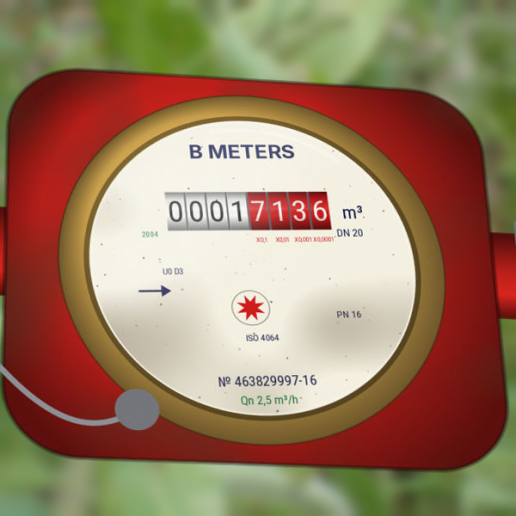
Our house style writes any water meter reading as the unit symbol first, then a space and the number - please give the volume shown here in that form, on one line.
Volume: m³ 1.7136
